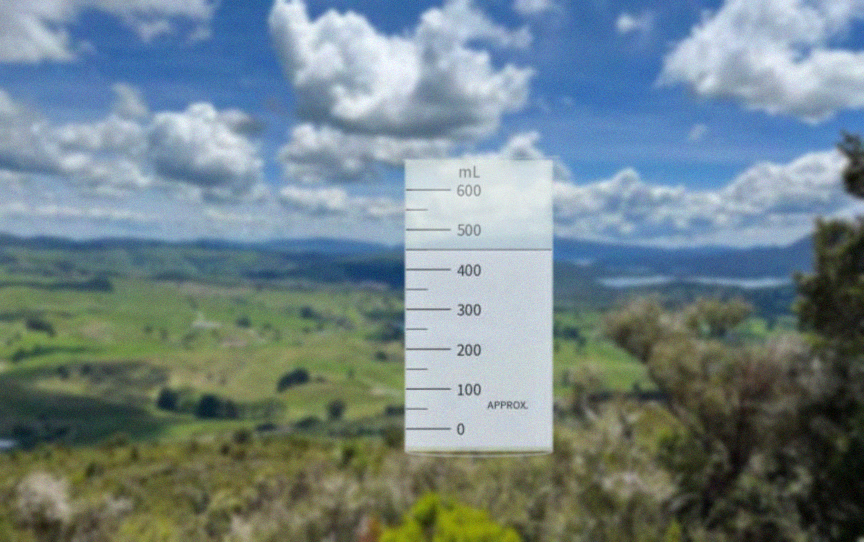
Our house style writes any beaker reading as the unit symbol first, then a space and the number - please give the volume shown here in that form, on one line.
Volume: mL 450
